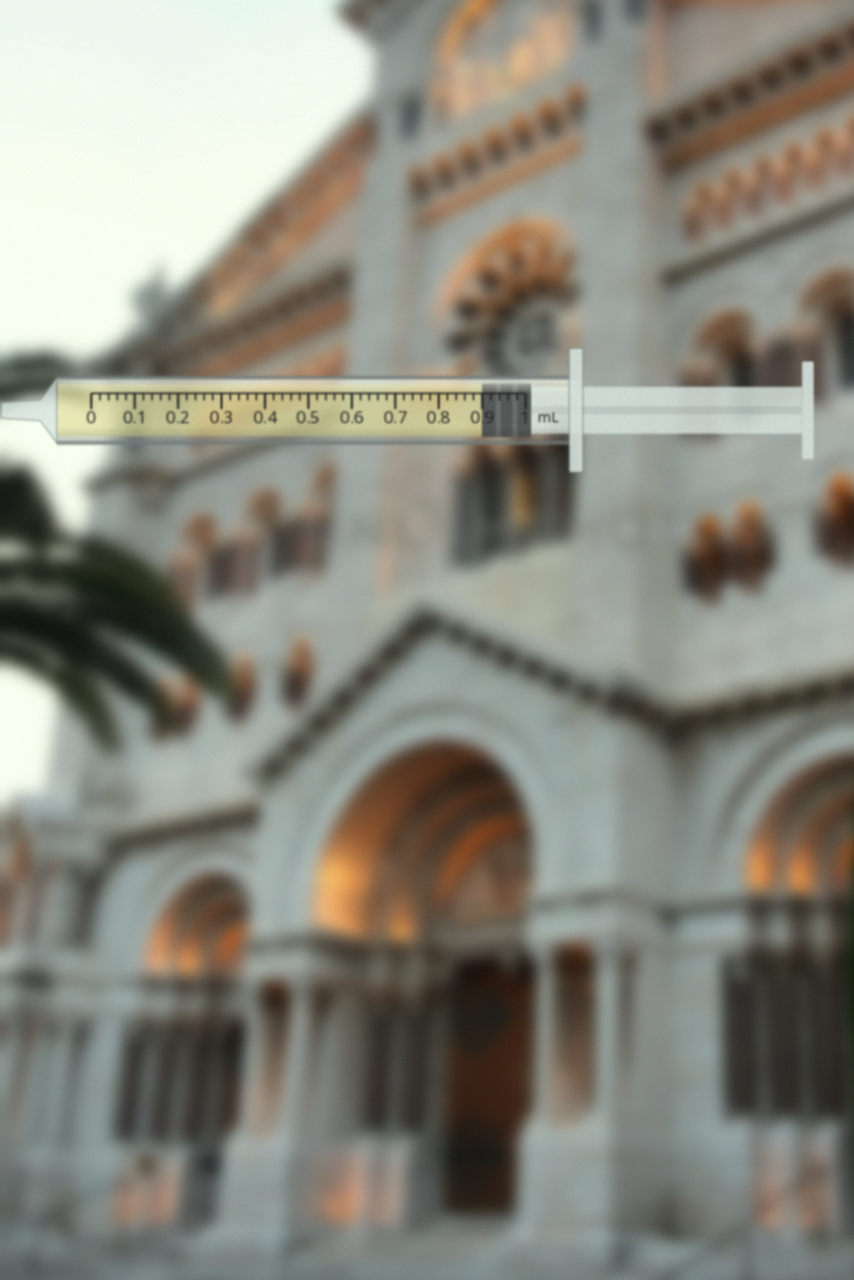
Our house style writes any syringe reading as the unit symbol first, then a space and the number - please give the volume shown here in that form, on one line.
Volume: mL 0.9
